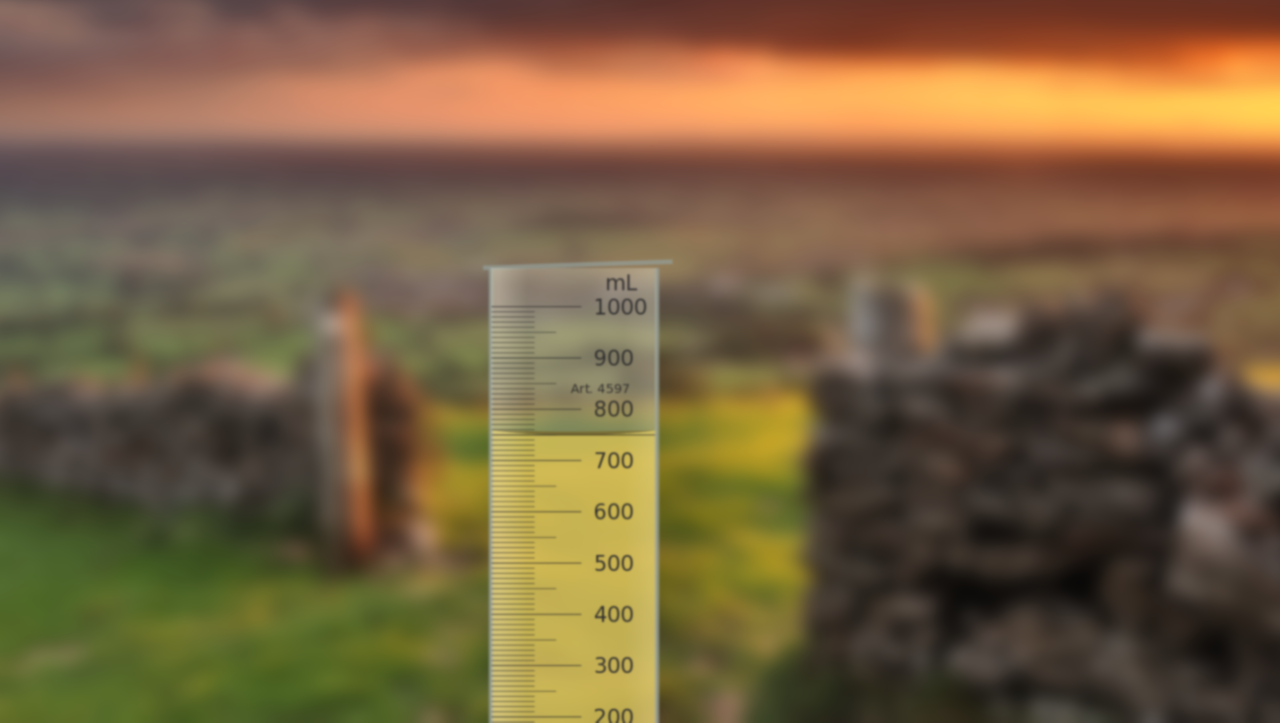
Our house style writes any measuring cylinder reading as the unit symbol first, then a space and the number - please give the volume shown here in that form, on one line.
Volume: mL 750
